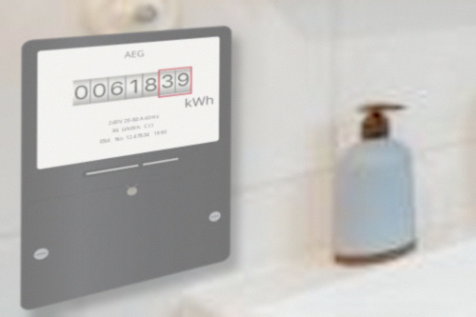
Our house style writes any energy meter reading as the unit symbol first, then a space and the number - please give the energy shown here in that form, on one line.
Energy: kWh 618.39
